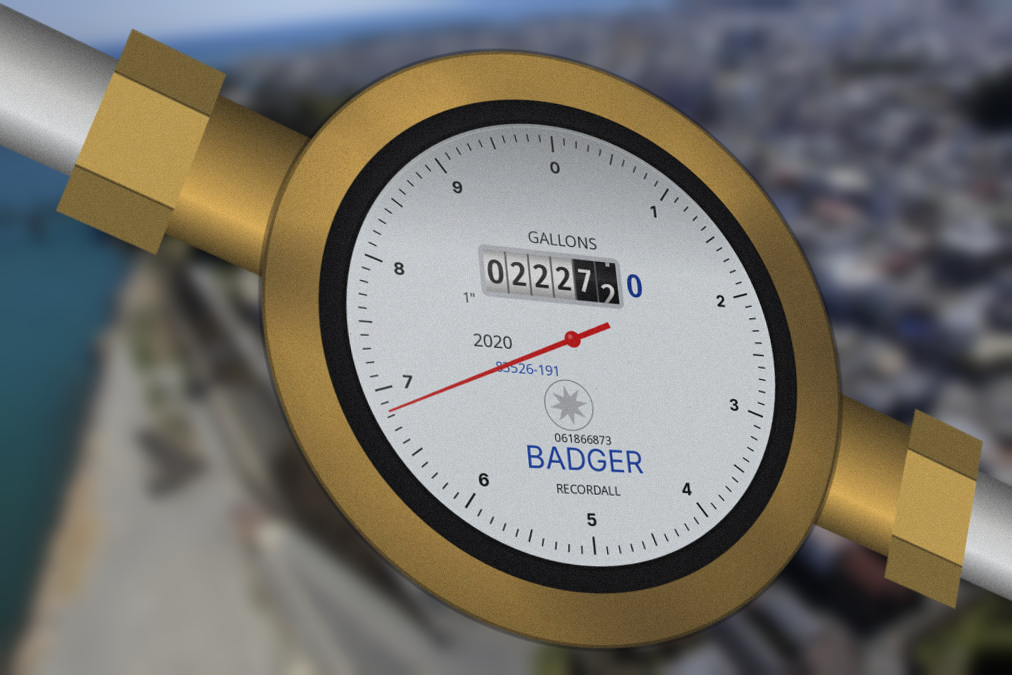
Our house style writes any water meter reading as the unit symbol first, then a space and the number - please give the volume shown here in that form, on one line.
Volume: gal 222716.8
